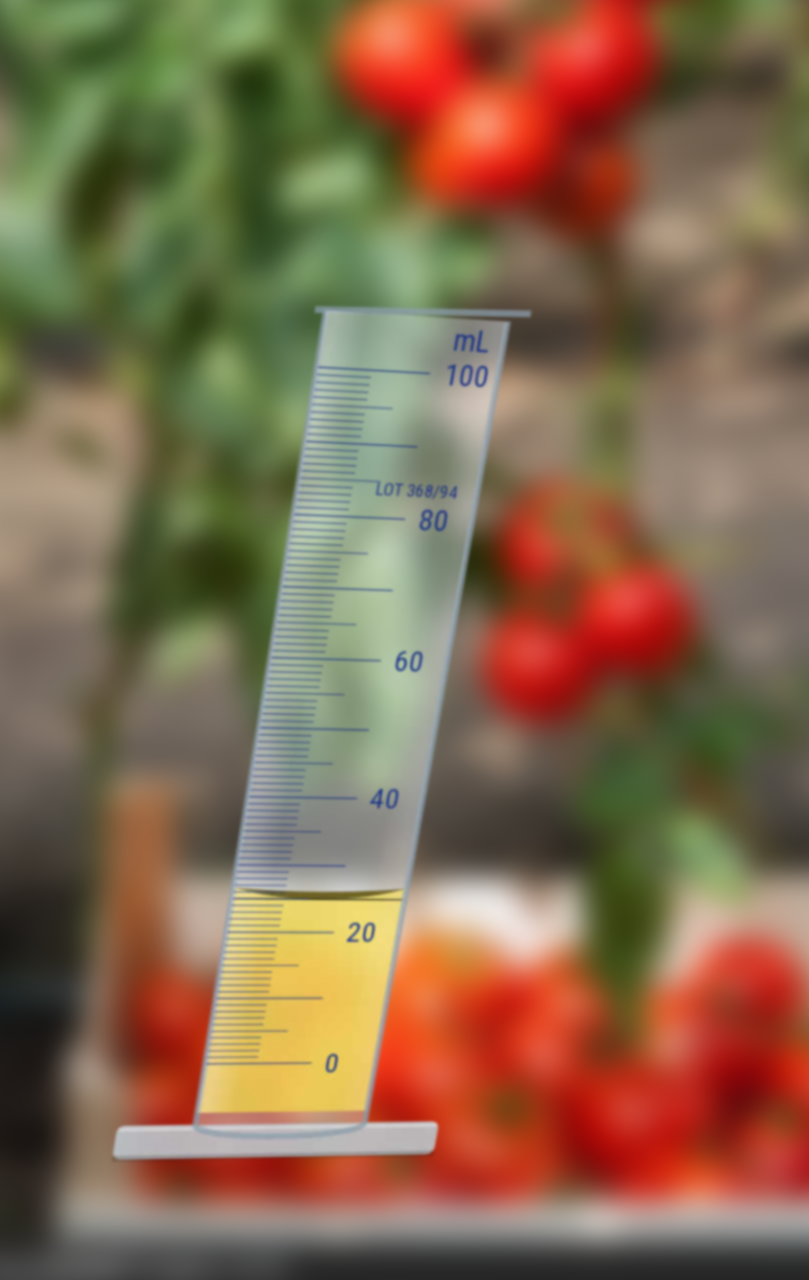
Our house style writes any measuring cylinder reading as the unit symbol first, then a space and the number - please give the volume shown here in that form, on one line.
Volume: mL 25
